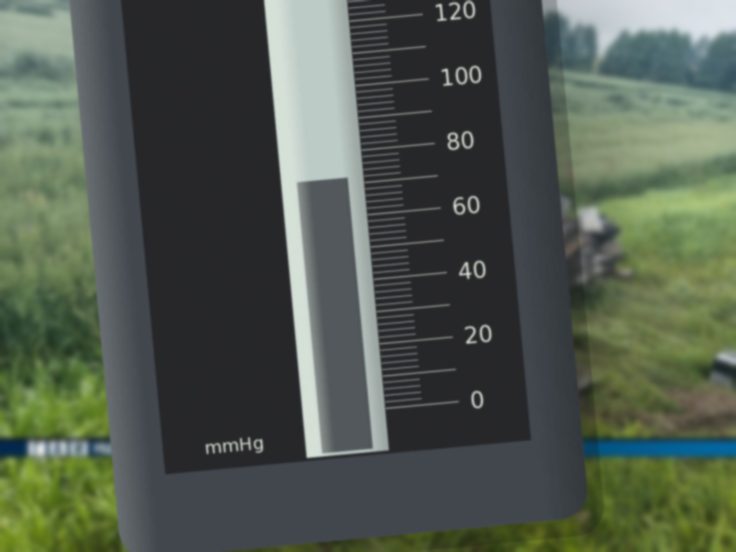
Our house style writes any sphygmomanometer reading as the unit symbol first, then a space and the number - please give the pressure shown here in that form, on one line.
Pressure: mmHg 72
